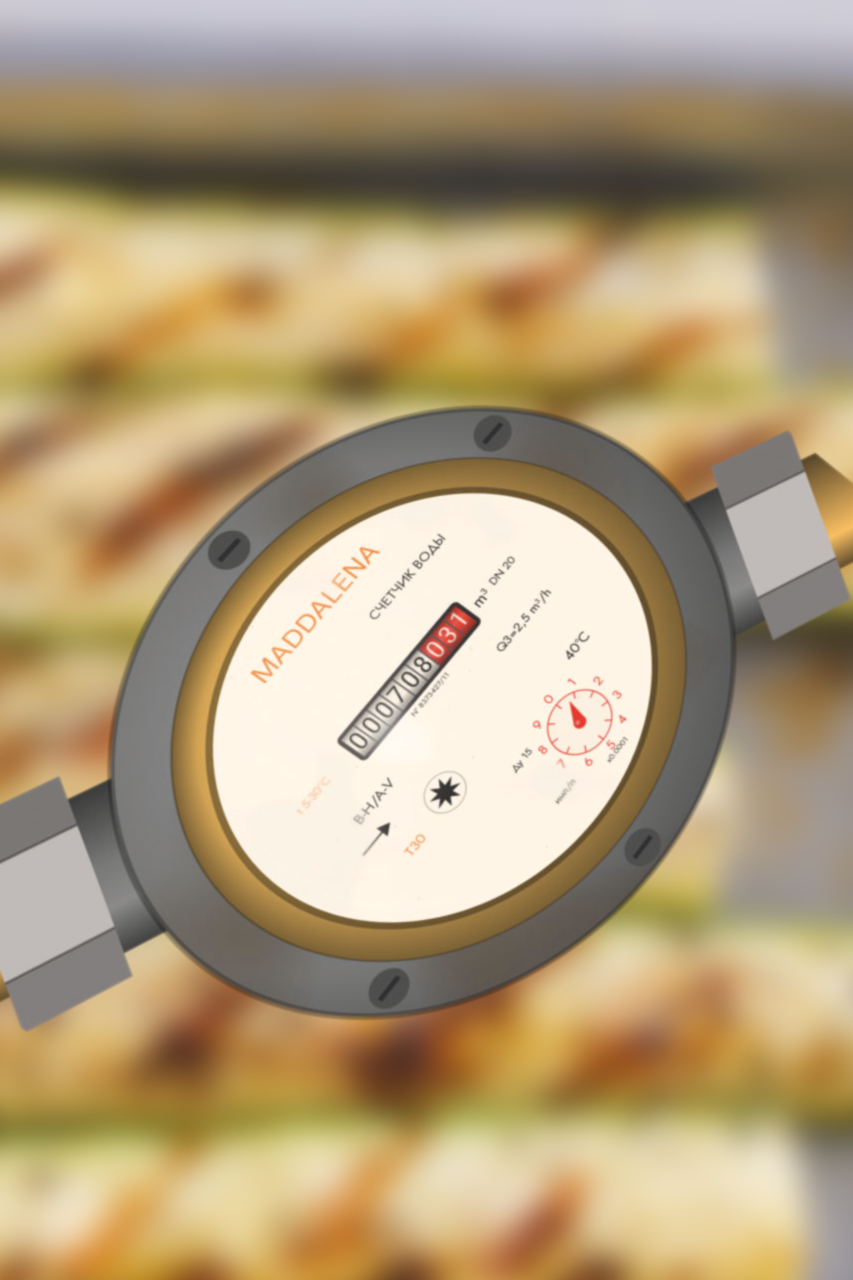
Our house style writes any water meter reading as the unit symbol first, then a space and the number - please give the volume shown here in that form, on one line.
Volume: m³ 708.0310
